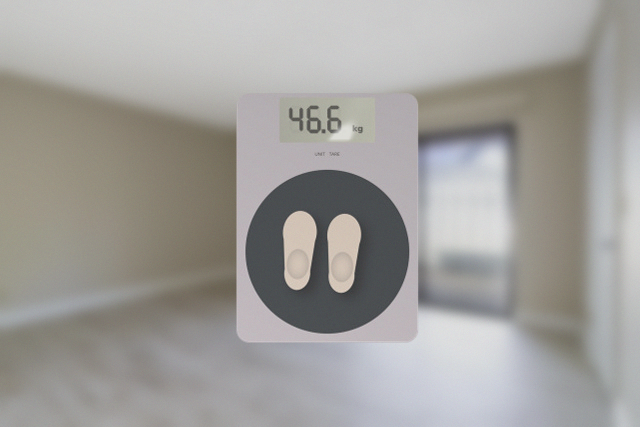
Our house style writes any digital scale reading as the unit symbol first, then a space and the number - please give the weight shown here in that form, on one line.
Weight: kg 46.6
